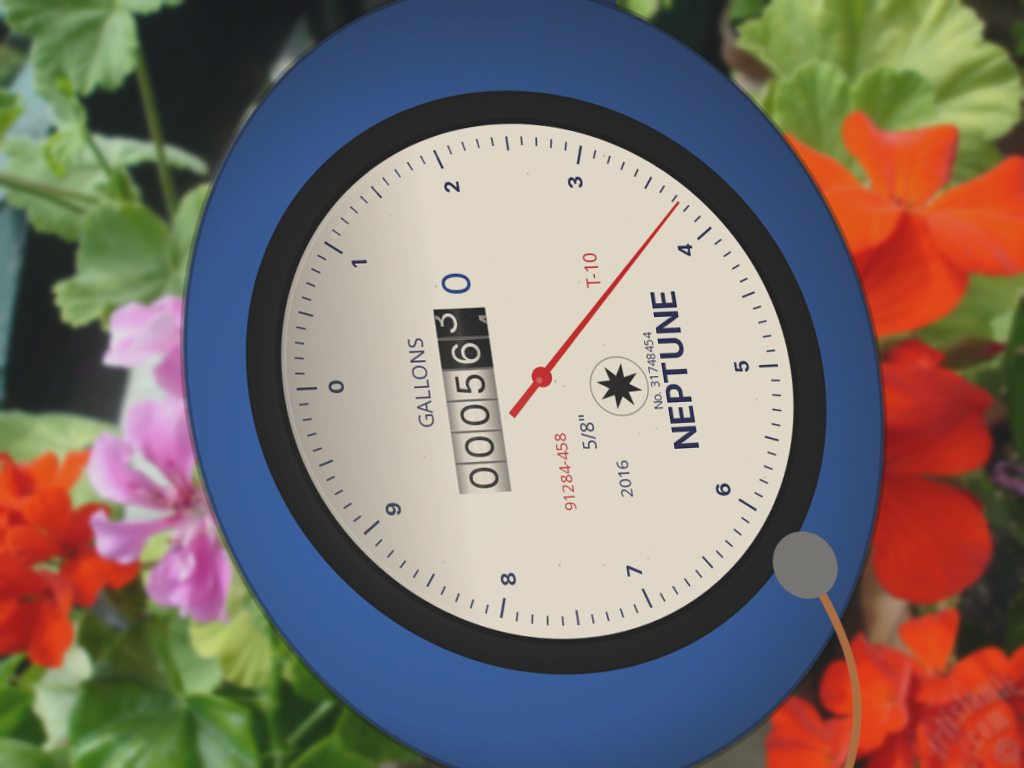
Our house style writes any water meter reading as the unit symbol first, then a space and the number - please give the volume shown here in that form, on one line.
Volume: gal 5633.7
